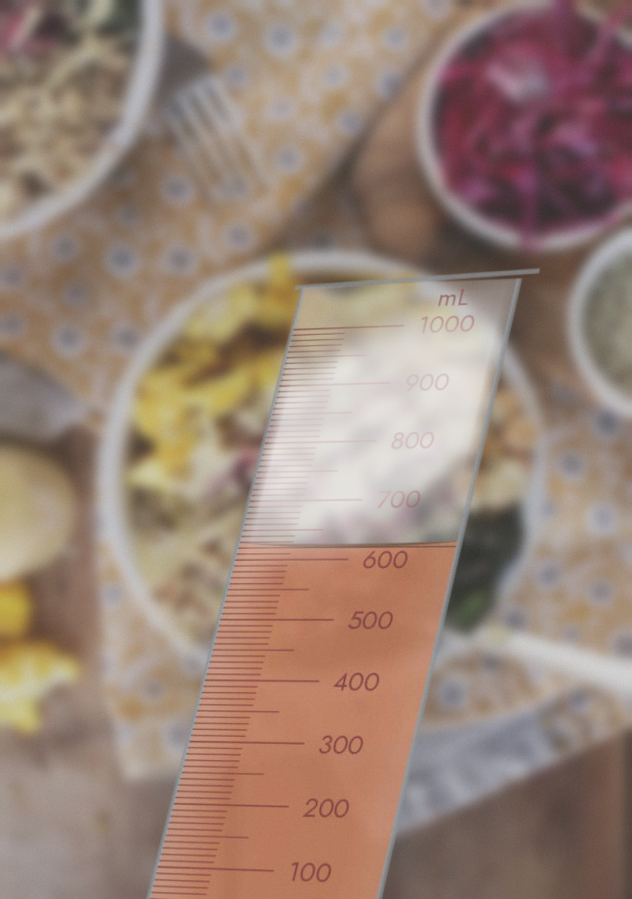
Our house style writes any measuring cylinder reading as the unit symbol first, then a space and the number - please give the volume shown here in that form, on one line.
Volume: mL 620
